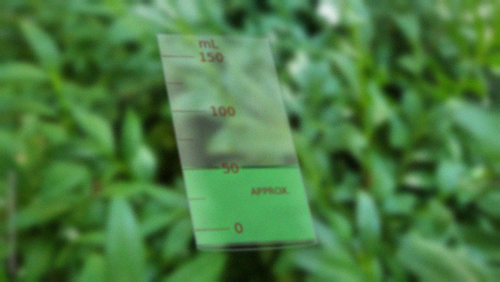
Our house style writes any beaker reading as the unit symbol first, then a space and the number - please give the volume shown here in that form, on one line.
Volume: mL 50
